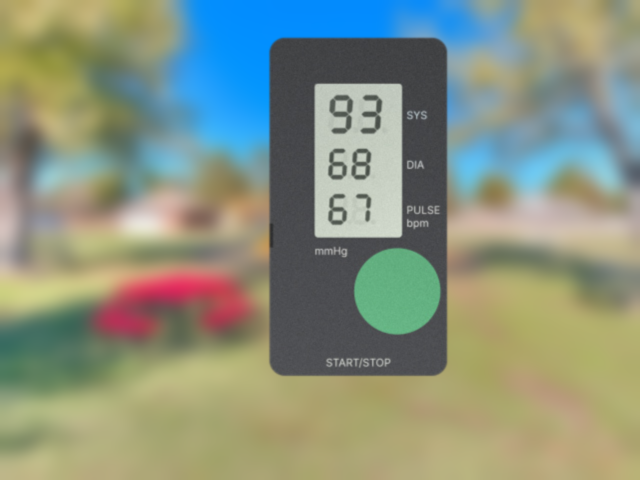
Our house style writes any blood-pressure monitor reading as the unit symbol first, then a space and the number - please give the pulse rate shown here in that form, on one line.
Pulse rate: bpm 67
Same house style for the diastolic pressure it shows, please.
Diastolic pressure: mmHg 68
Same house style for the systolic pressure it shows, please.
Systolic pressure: mmHg 93
